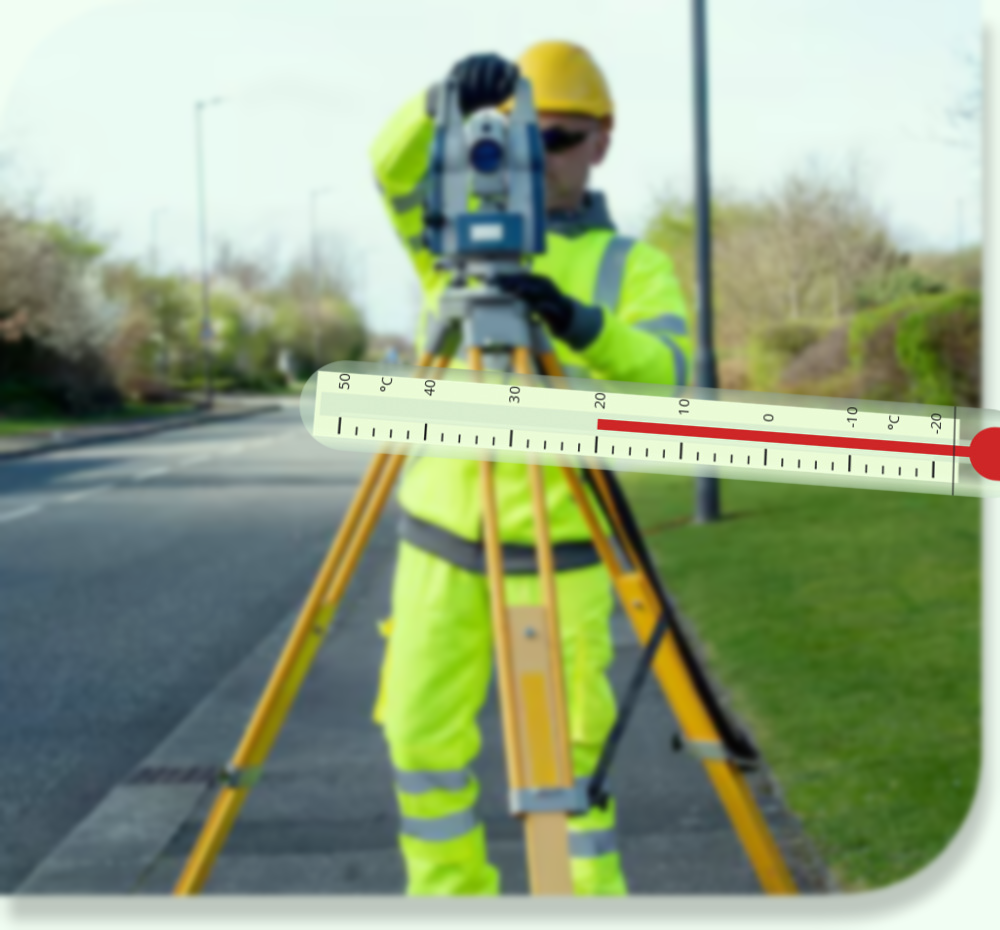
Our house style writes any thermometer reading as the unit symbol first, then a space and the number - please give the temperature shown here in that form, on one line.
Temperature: °C 20
